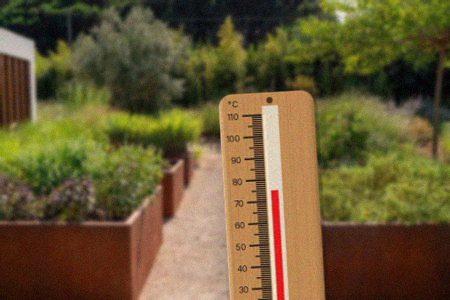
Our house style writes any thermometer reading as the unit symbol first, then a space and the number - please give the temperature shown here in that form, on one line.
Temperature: °C 75
